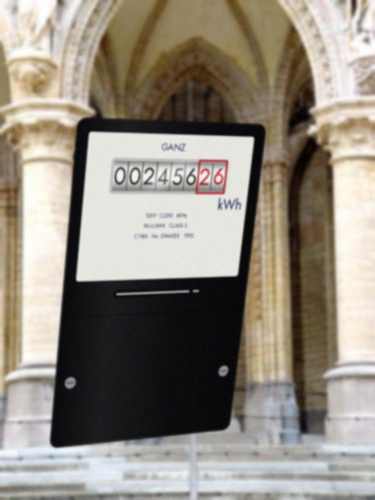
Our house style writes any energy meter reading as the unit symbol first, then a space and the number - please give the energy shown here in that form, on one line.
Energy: kWh 2456.26
